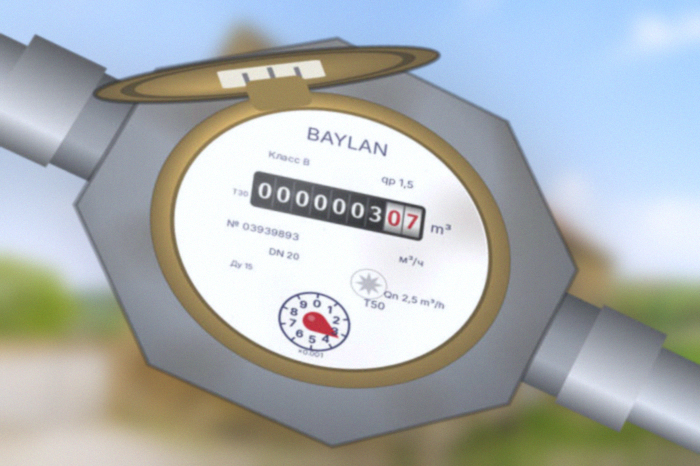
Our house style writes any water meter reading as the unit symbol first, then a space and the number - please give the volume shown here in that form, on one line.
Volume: m³ 3.073
